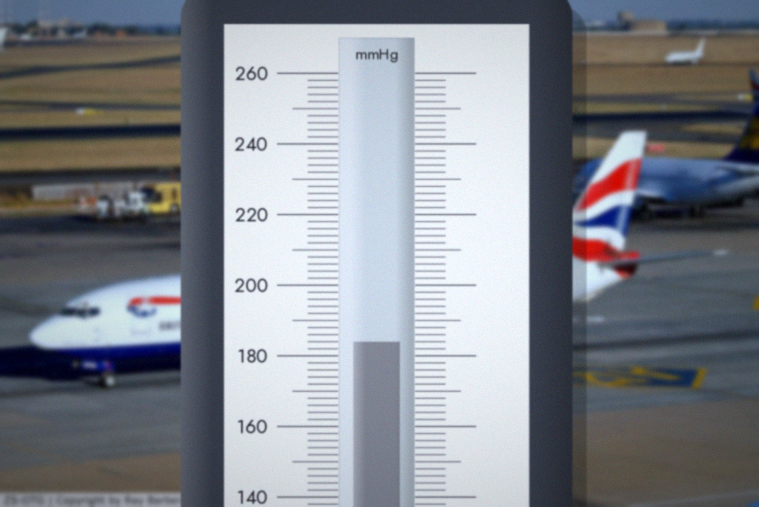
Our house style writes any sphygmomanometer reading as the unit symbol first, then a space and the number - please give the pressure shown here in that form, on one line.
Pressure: mmHg 184
